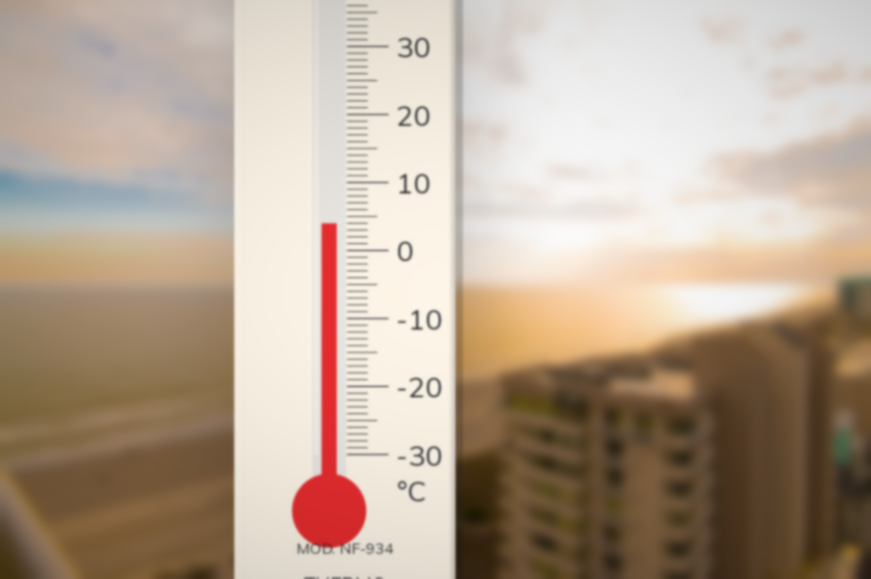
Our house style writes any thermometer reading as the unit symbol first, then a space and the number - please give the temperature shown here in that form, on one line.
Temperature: °C 4
